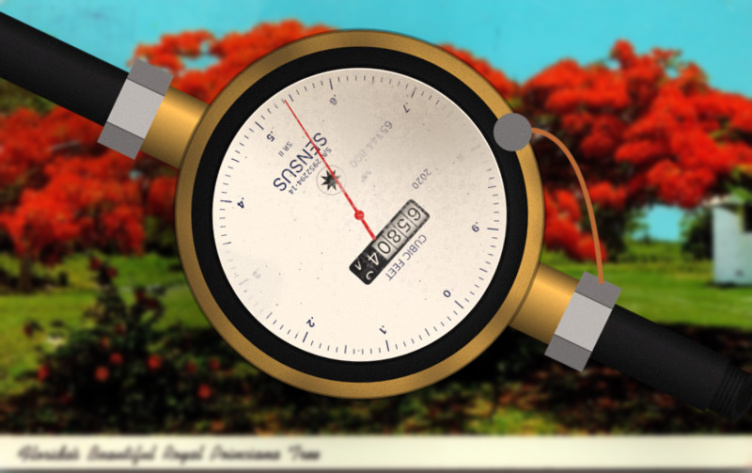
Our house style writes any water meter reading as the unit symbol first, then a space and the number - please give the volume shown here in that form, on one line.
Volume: ft³ 658043.54
